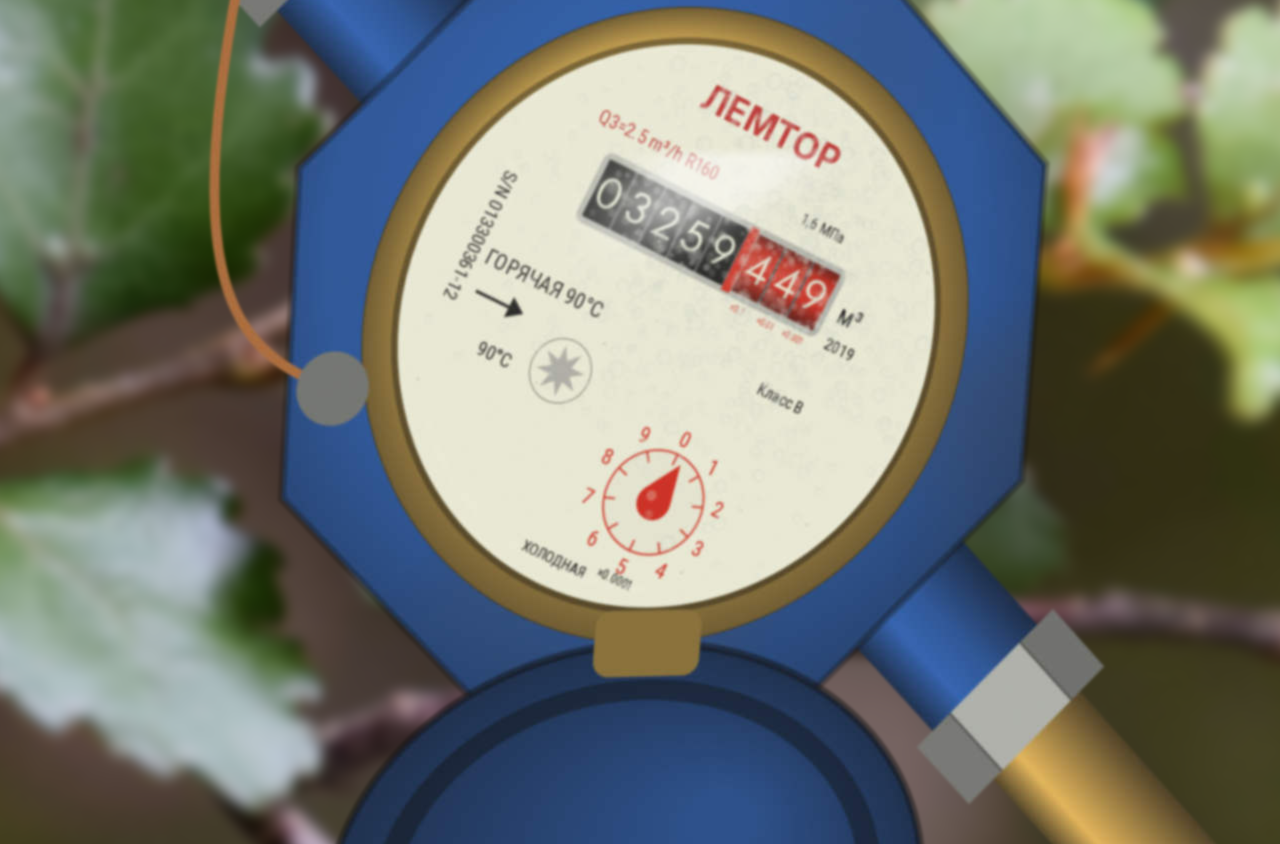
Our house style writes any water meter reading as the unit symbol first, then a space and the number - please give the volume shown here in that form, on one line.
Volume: m³ 3259.4490
